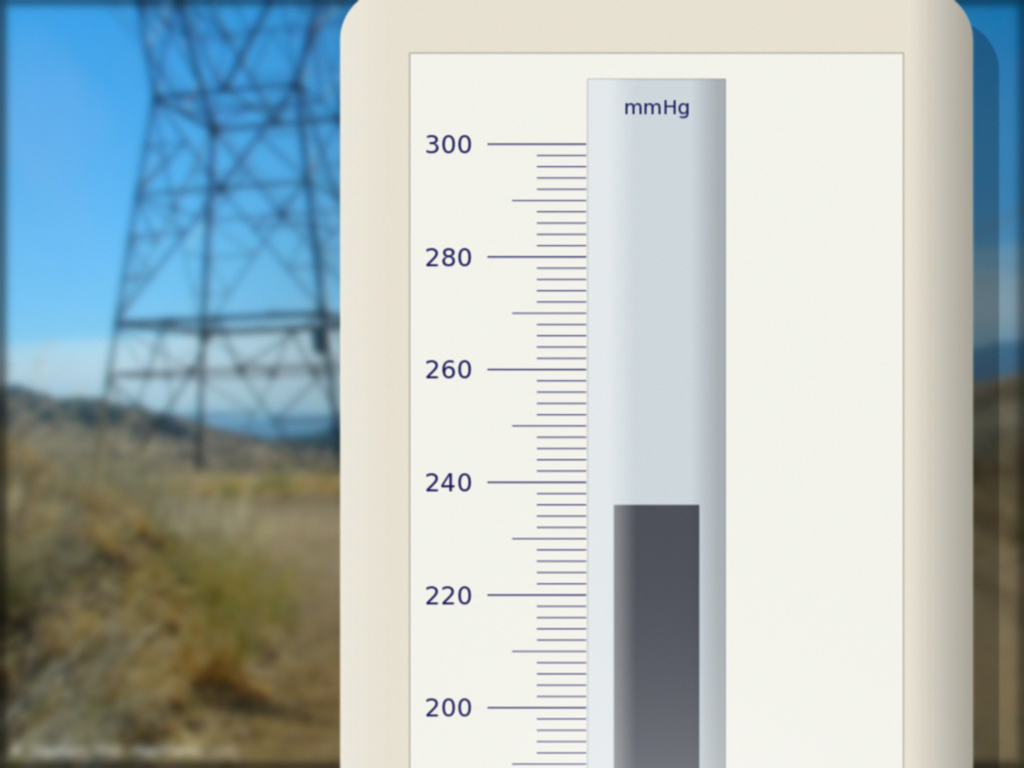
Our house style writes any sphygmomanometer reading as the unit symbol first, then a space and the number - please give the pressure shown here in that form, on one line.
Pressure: mmHg 236
